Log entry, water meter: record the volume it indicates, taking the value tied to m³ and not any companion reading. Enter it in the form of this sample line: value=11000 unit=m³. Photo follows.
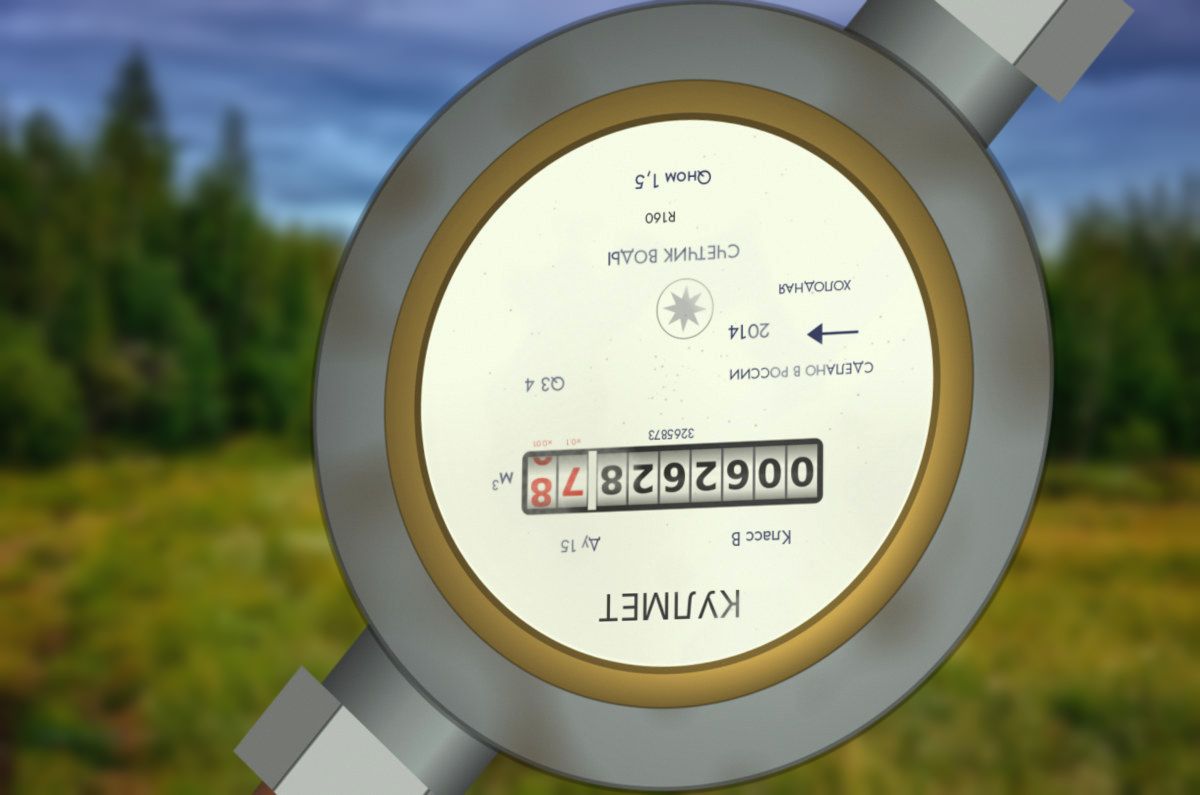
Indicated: value=62628.78 unit=m³
